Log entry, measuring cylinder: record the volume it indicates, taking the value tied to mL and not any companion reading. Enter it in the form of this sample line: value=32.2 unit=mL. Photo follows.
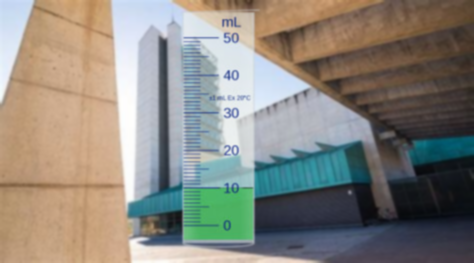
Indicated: value=10 unit=mL
